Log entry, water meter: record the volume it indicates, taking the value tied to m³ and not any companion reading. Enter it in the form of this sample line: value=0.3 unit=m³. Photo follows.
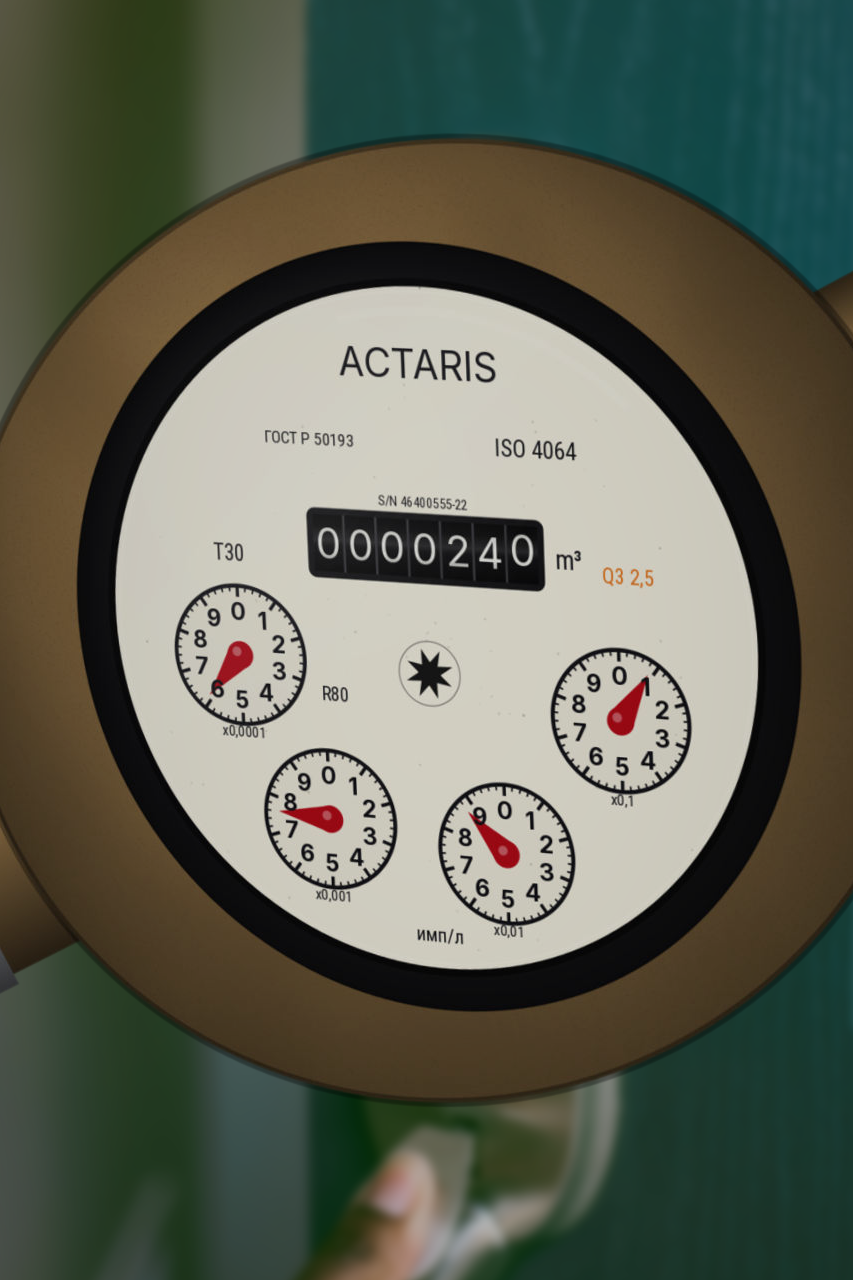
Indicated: value=240.0876 unit=m³
